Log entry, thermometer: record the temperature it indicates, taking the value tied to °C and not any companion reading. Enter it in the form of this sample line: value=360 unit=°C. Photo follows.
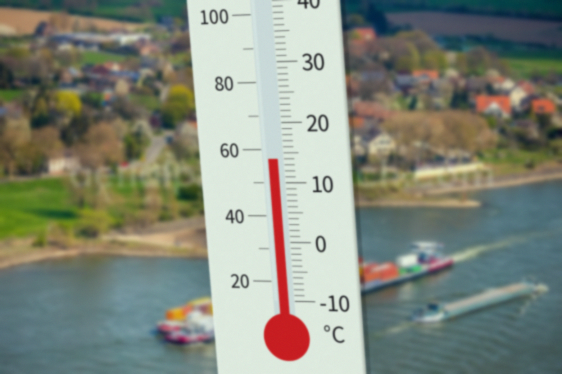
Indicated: value=14 unit=°C
